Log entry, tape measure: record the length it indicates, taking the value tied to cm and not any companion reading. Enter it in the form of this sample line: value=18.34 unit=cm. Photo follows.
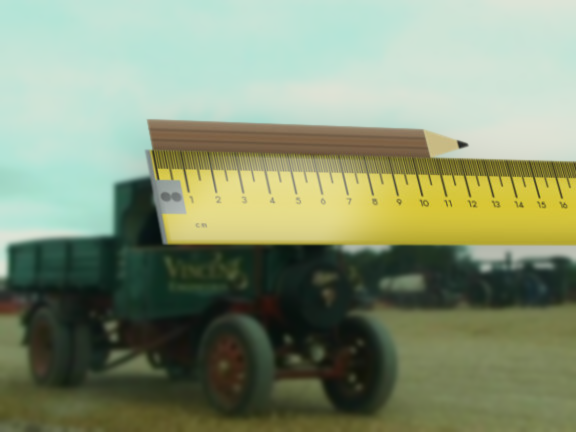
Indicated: value=12.5 unit=cm
